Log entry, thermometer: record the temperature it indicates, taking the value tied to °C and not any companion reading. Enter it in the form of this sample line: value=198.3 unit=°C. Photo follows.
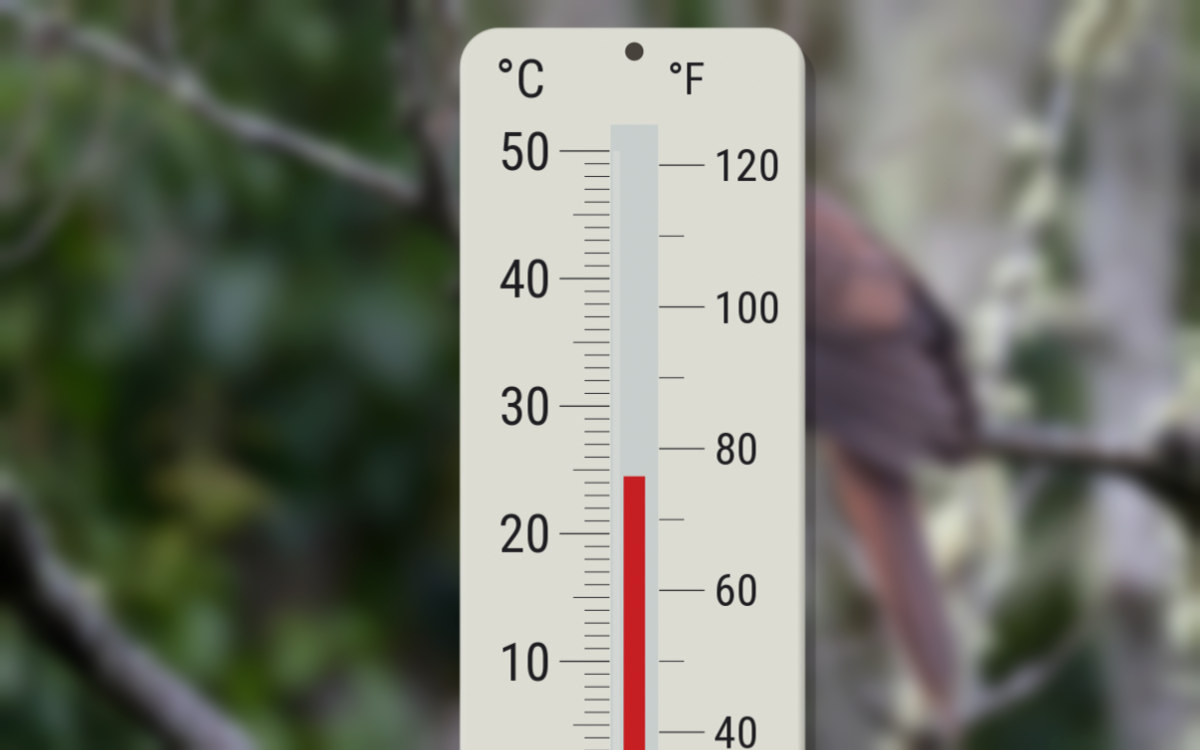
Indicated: value=24.5 unit=°C
